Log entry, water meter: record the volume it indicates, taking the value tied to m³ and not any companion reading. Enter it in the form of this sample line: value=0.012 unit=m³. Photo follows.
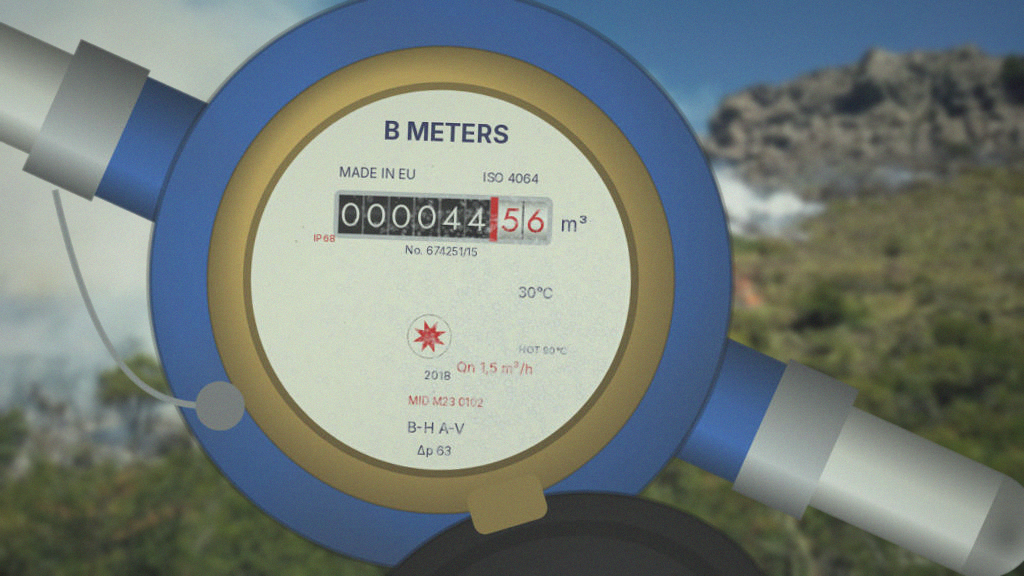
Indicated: value=44.56 unit=m³
